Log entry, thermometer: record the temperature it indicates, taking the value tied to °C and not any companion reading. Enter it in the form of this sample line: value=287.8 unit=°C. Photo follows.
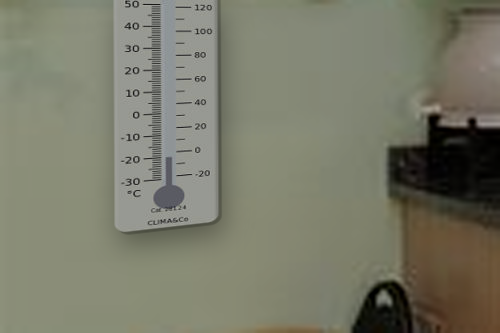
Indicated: value=-20 unit=°C
